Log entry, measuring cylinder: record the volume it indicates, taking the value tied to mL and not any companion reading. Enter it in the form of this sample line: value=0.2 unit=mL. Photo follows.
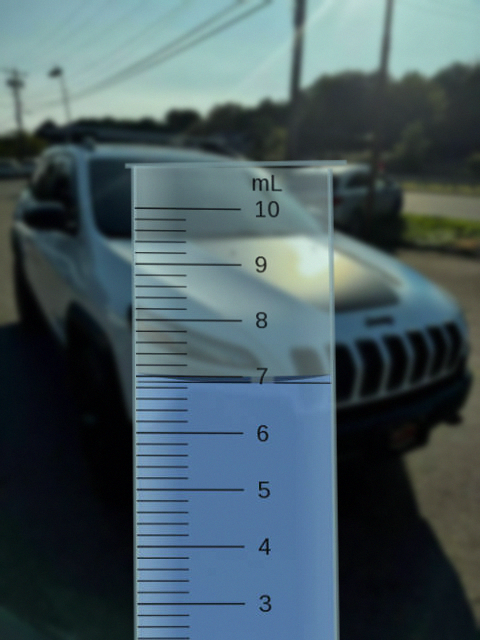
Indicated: value=6.9 unit=mL
